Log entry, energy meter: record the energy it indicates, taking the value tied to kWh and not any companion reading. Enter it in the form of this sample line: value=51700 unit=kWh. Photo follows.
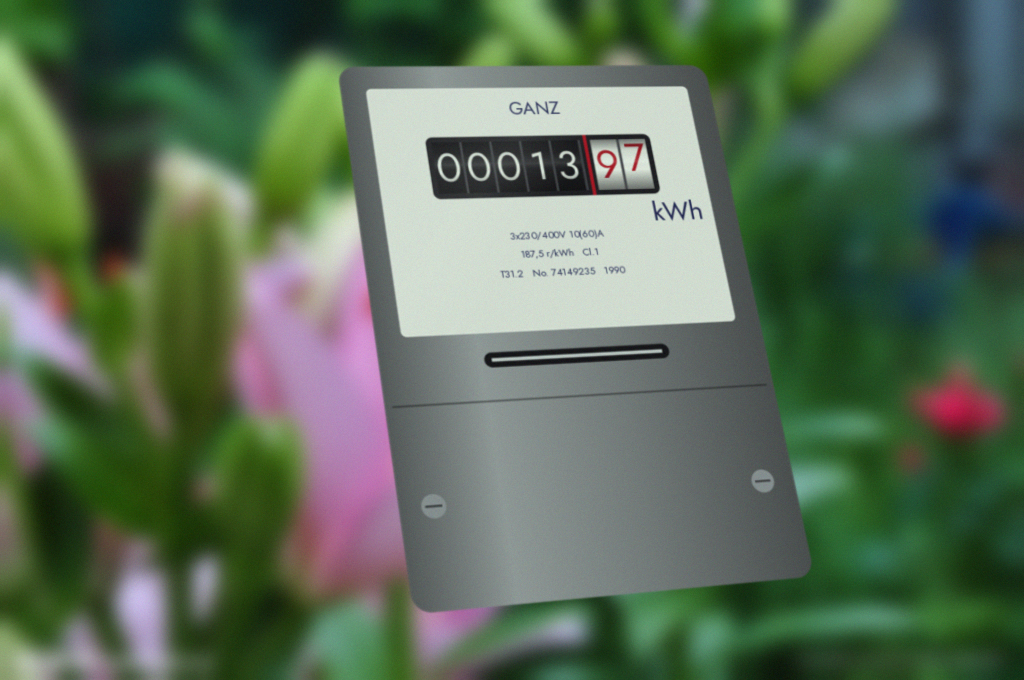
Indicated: value=13.97 unit=kWh
